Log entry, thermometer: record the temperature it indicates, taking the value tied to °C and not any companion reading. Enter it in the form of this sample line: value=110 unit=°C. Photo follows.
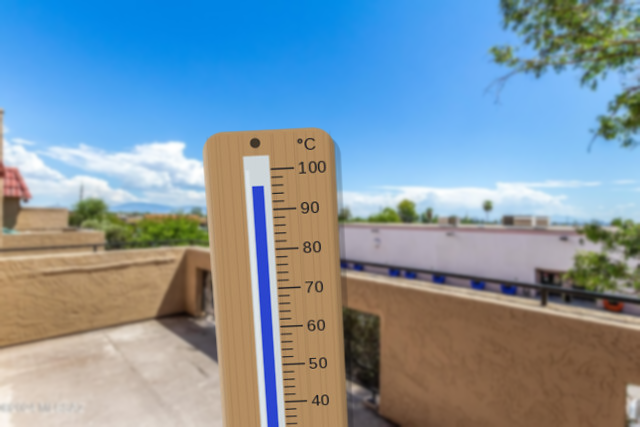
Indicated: value=96 unit=°C
